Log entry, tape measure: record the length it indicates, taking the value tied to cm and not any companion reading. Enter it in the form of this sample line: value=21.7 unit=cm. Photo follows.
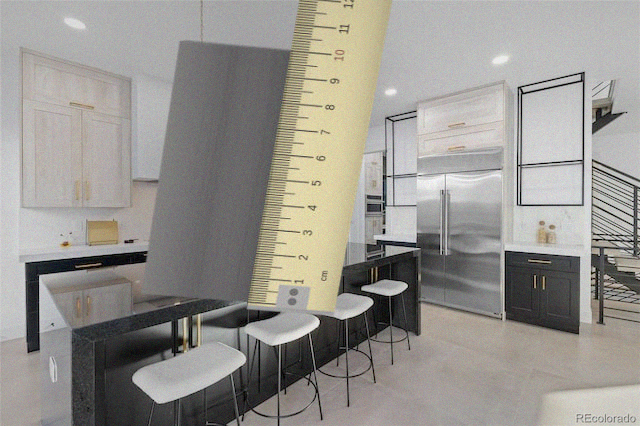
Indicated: value=10 unit=cm
